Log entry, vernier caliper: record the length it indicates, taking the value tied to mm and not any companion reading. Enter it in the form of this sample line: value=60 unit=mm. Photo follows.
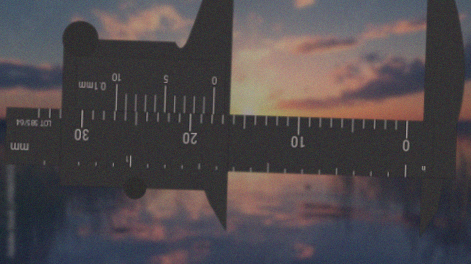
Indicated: value=17.9 unit=mm
